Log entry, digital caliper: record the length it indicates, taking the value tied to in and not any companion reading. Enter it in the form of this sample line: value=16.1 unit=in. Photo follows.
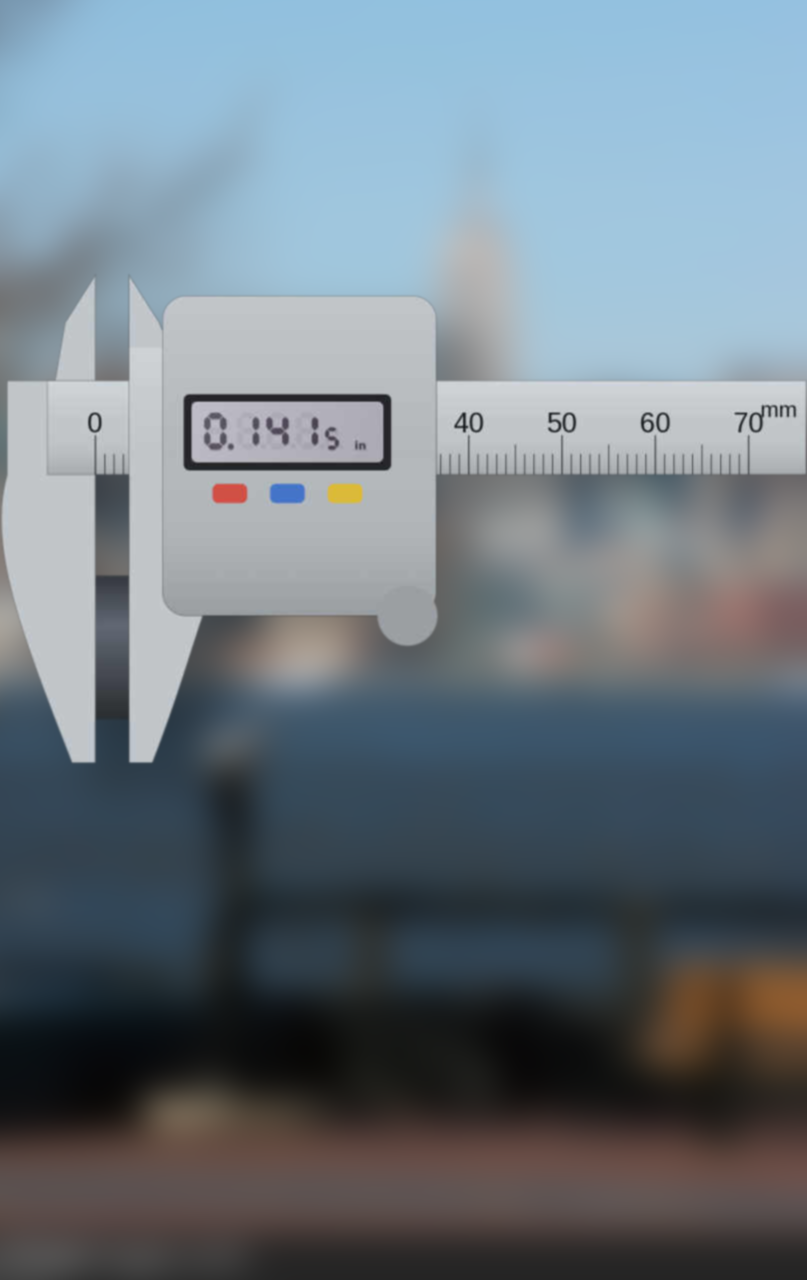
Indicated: value=0.1415 unit=in
